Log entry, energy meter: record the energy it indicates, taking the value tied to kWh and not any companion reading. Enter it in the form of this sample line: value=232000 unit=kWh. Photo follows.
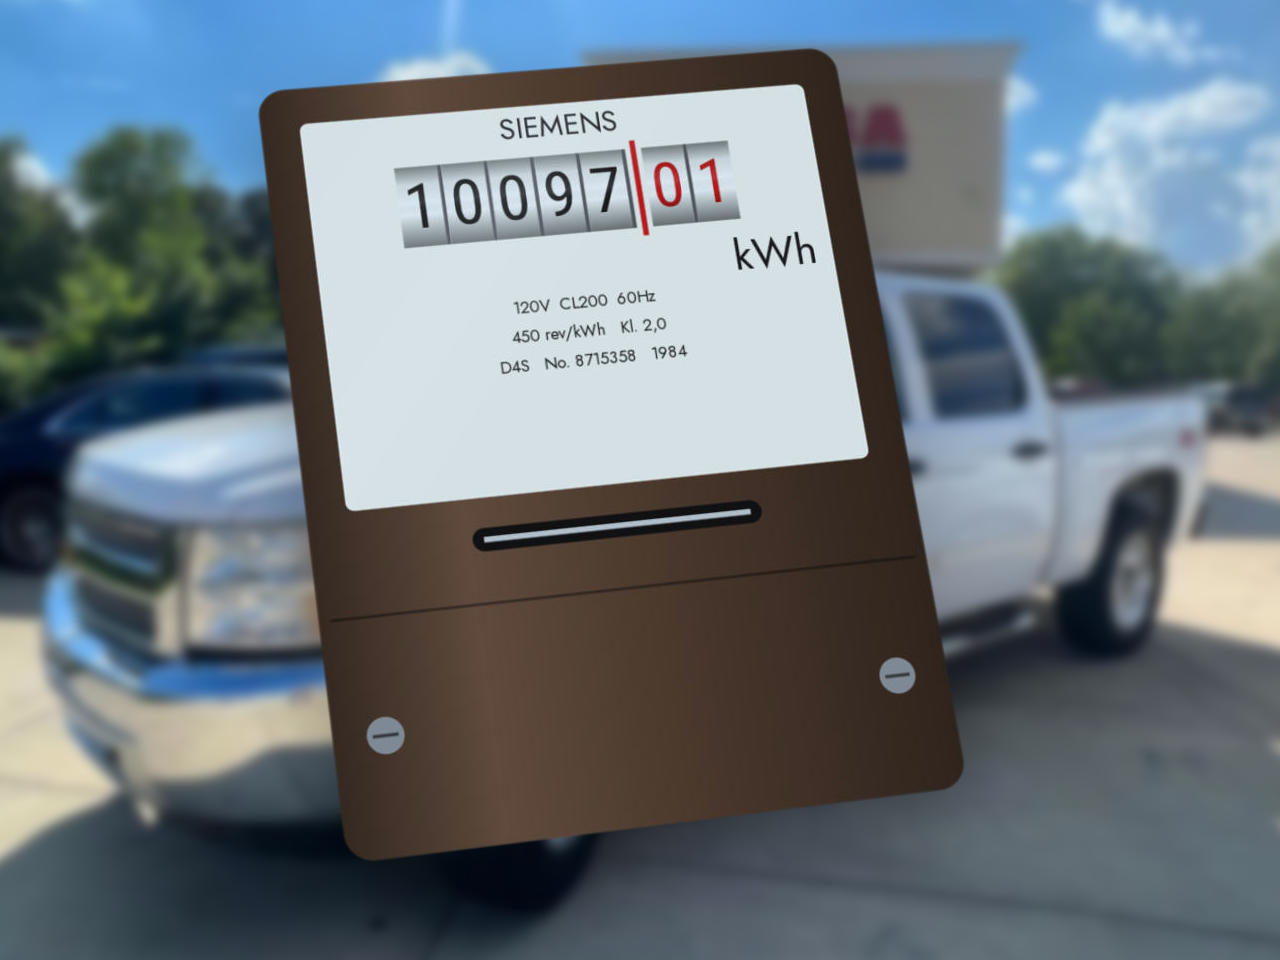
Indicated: value=10097.01 unit=kWh
